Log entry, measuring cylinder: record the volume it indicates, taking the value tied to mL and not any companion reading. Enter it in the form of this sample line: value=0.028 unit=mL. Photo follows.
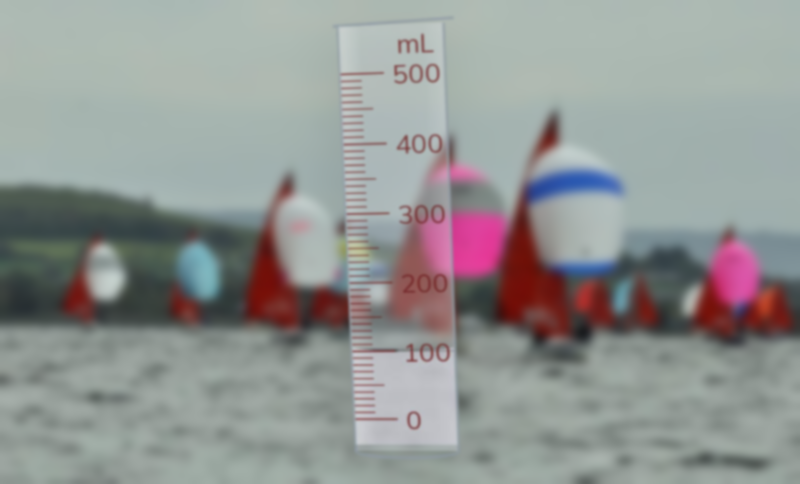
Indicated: value=100 unit=mL
